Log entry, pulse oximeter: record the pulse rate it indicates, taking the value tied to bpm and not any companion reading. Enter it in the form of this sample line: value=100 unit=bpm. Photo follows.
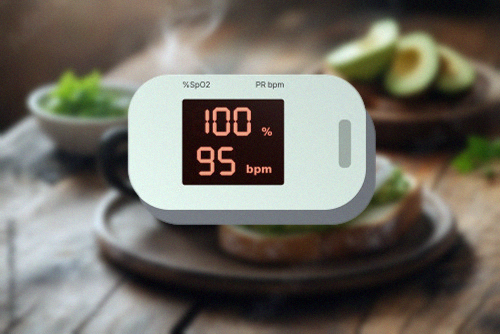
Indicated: value=95 unit=bpm
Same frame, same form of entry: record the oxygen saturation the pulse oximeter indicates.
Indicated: value=100 unit=%
